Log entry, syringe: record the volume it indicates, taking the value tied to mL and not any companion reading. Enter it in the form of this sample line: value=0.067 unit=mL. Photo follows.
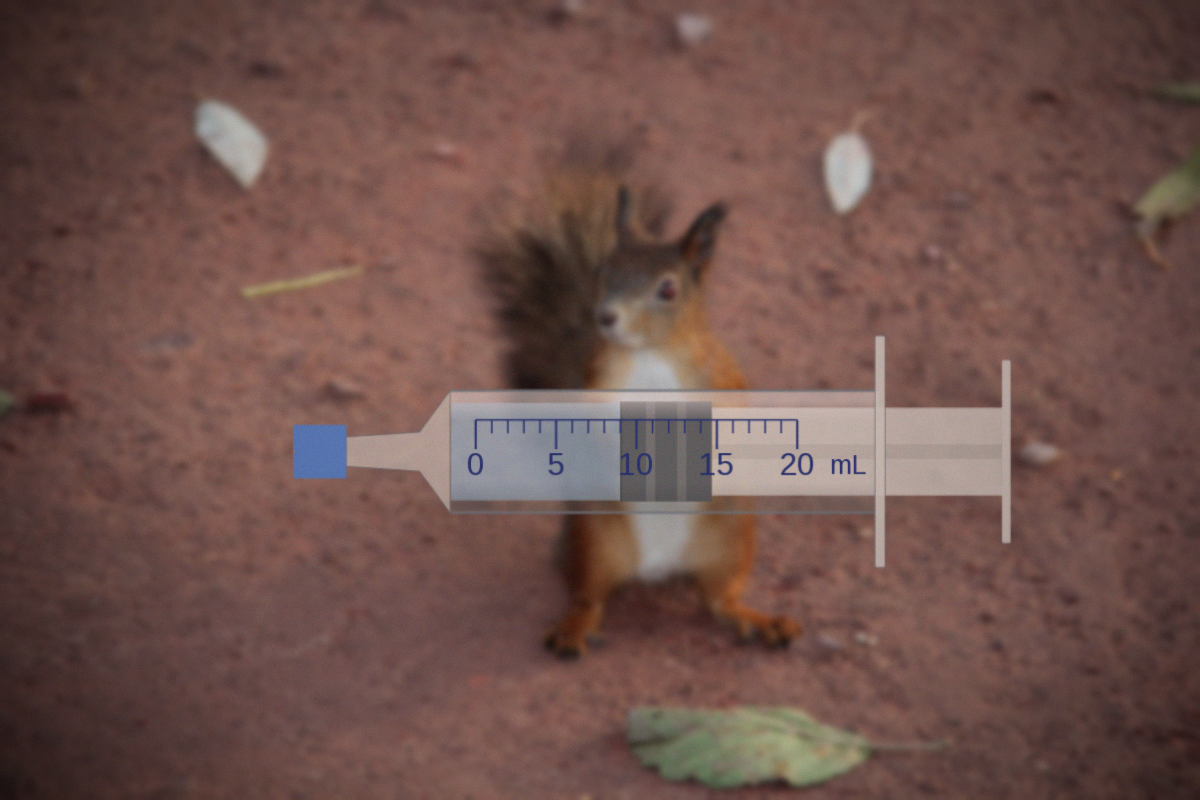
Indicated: value=9 unit=mL
